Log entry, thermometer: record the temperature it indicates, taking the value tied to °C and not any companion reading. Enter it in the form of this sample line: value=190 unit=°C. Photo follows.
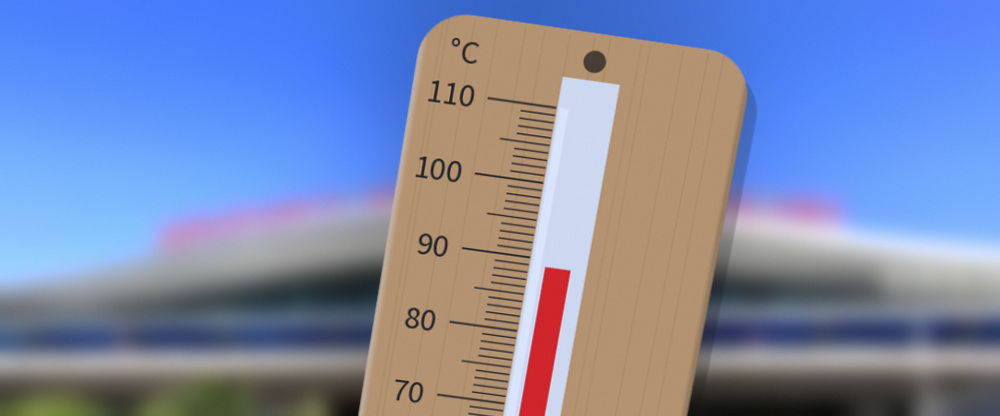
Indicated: value=89 unit=°C
